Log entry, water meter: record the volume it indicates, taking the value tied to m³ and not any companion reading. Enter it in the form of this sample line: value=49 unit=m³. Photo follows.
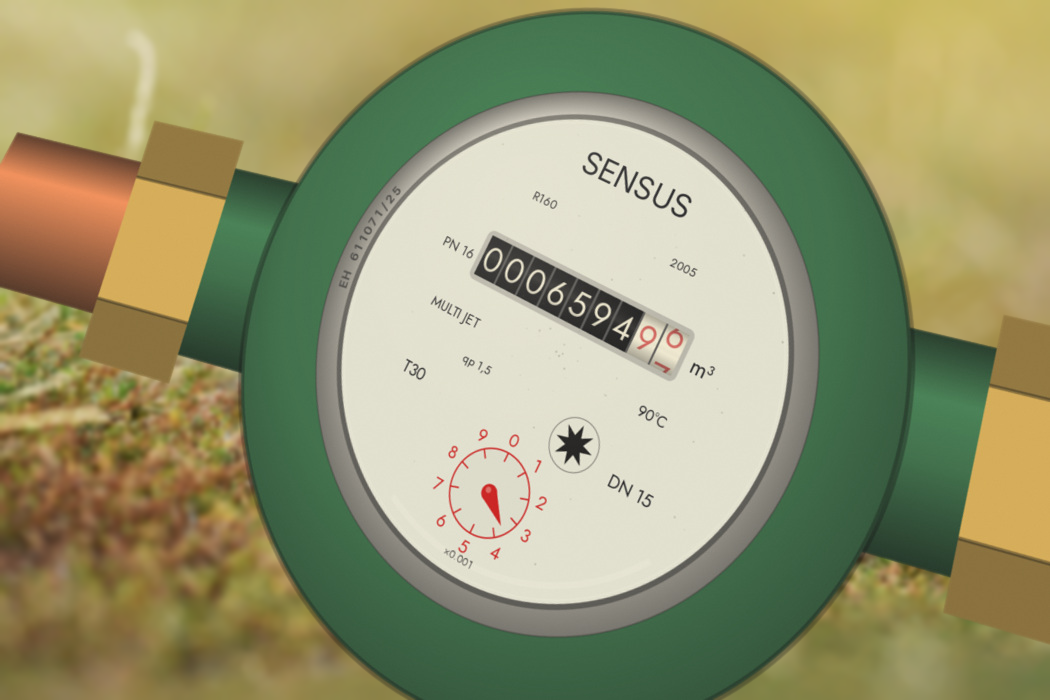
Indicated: value=6594.963 unit=m³
